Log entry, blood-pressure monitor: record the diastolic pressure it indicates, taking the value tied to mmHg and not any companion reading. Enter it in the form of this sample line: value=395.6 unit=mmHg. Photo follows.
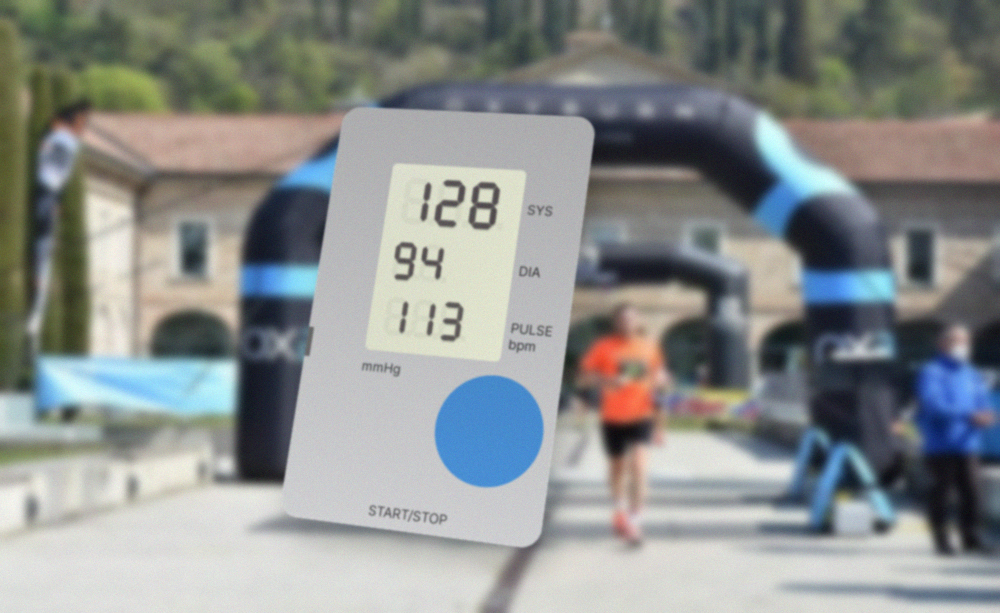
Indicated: value=94 unit=mmHg
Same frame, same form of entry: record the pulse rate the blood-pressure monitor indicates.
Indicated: value=113 unit=bpm
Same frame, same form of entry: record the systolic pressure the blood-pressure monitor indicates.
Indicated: value=128 unit=mmHg
